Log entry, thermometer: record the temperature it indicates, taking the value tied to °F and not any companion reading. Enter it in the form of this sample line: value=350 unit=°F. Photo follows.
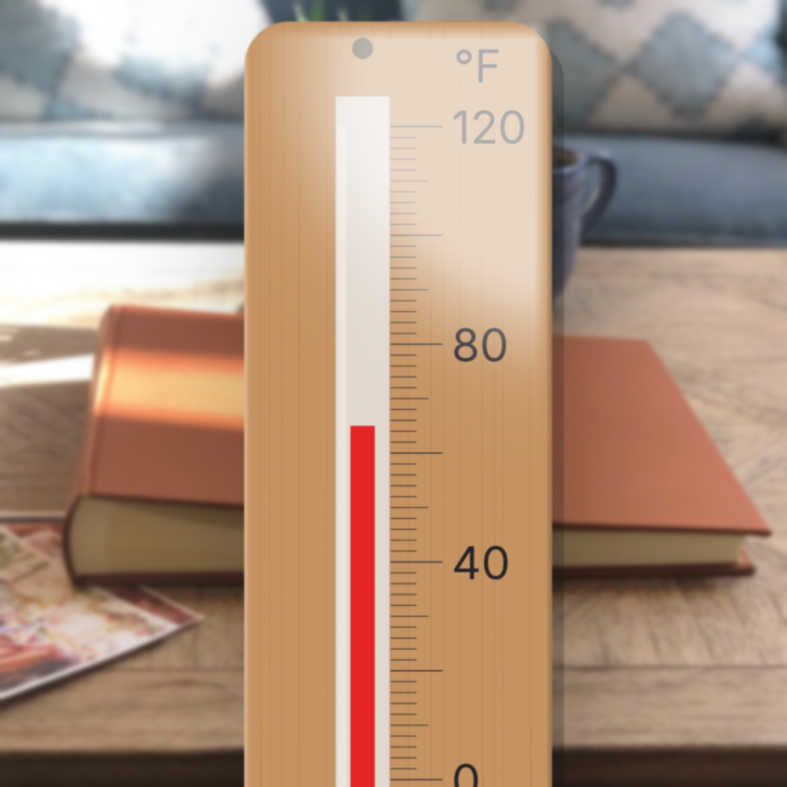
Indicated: value=65 unit=°F
